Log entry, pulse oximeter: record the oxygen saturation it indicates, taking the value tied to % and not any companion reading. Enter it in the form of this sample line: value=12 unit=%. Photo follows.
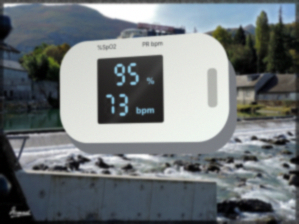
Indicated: value=95 unit=%
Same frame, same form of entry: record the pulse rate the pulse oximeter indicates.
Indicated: value=73 unit=bpm
